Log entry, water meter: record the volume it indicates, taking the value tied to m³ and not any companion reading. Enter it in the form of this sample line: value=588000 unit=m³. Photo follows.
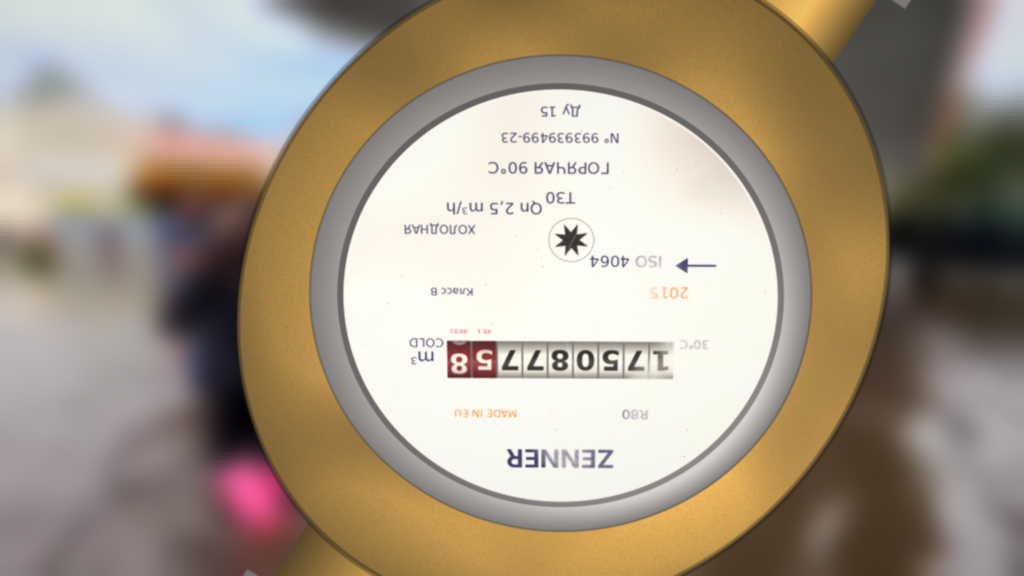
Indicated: value=1750877.58 unit=m³
